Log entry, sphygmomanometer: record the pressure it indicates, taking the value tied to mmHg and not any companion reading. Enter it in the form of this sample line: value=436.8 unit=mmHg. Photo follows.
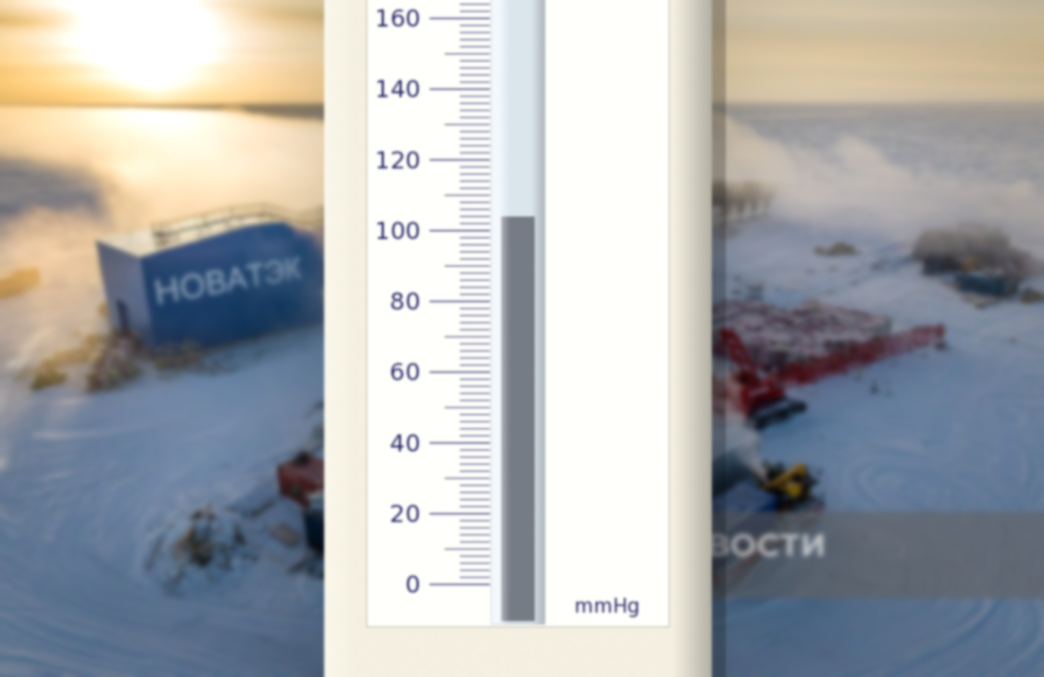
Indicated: value=104 unit=mmHg
